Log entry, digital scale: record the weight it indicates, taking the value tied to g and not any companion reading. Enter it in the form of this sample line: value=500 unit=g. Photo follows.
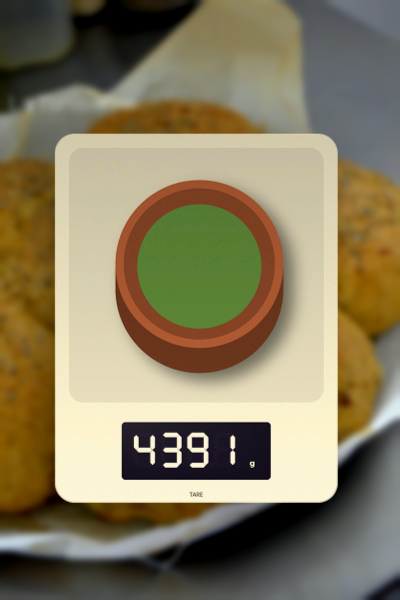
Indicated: value=4391 unit=g
